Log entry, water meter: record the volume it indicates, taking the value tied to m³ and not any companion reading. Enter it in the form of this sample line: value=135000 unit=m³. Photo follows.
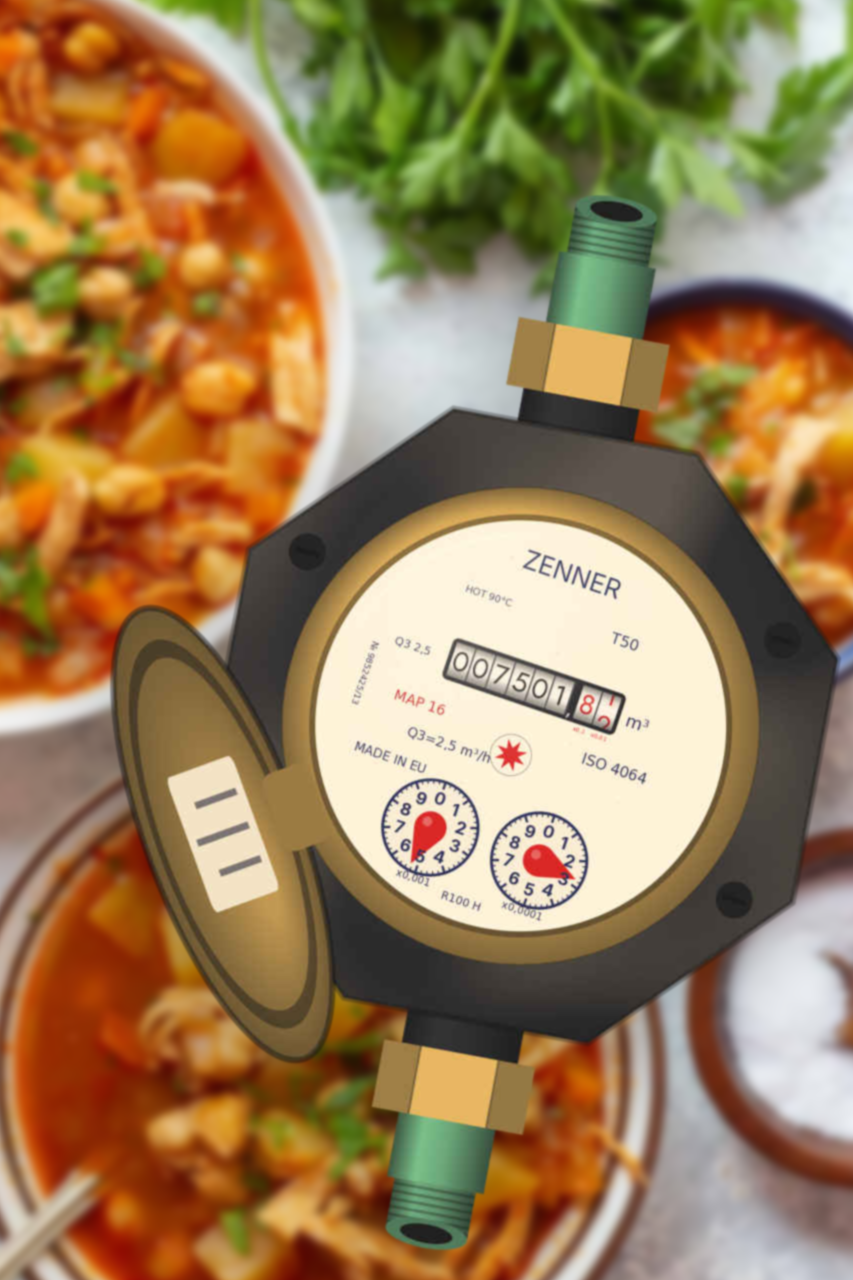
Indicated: value=7501.8152 unit=m³
